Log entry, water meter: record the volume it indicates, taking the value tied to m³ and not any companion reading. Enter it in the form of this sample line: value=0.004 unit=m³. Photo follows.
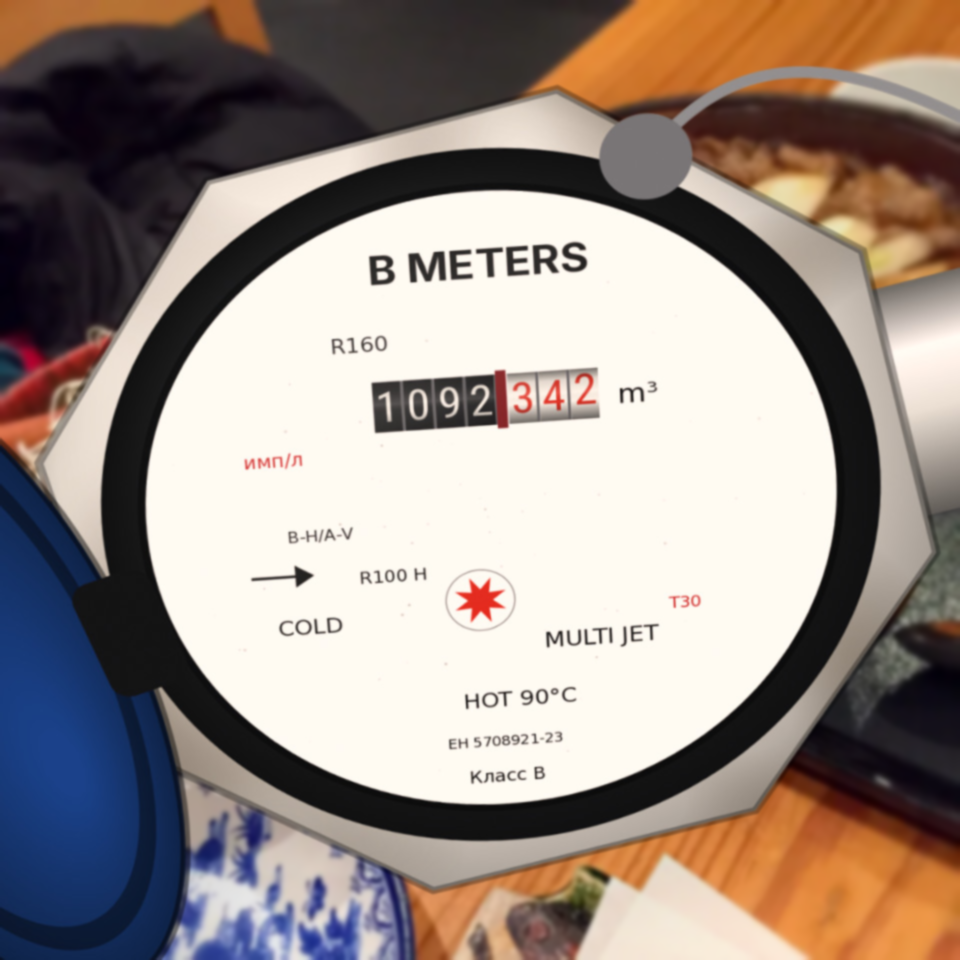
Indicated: value=1092.342 unit=m³
